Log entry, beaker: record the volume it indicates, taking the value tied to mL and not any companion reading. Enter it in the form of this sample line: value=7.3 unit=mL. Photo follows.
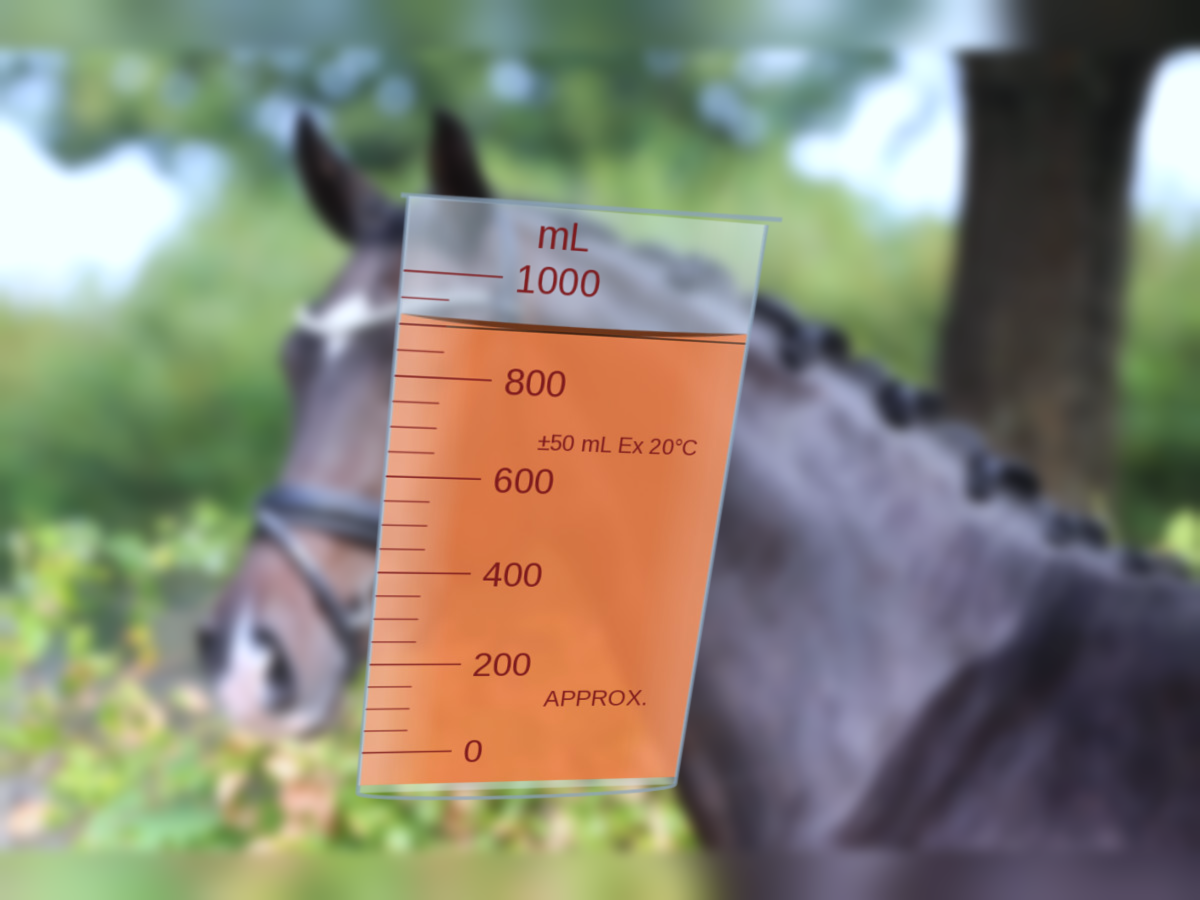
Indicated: value=900 unit=mL
